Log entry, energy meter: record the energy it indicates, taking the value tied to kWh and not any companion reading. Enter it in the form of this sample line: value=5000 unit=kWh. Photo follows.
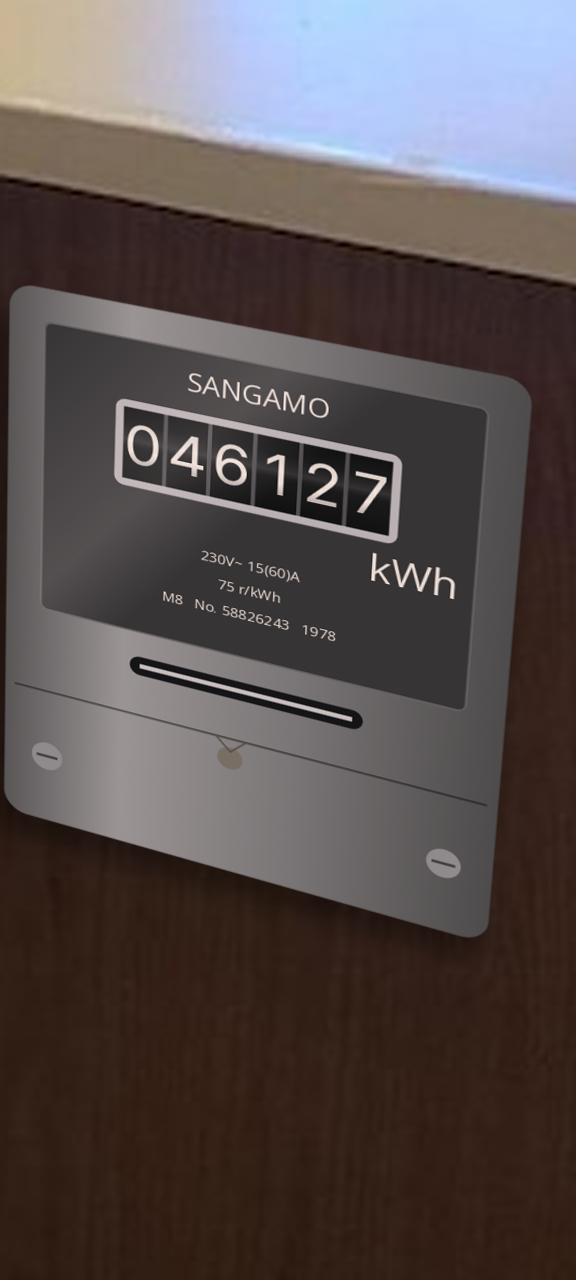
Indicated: value=46127 unit=kWh
